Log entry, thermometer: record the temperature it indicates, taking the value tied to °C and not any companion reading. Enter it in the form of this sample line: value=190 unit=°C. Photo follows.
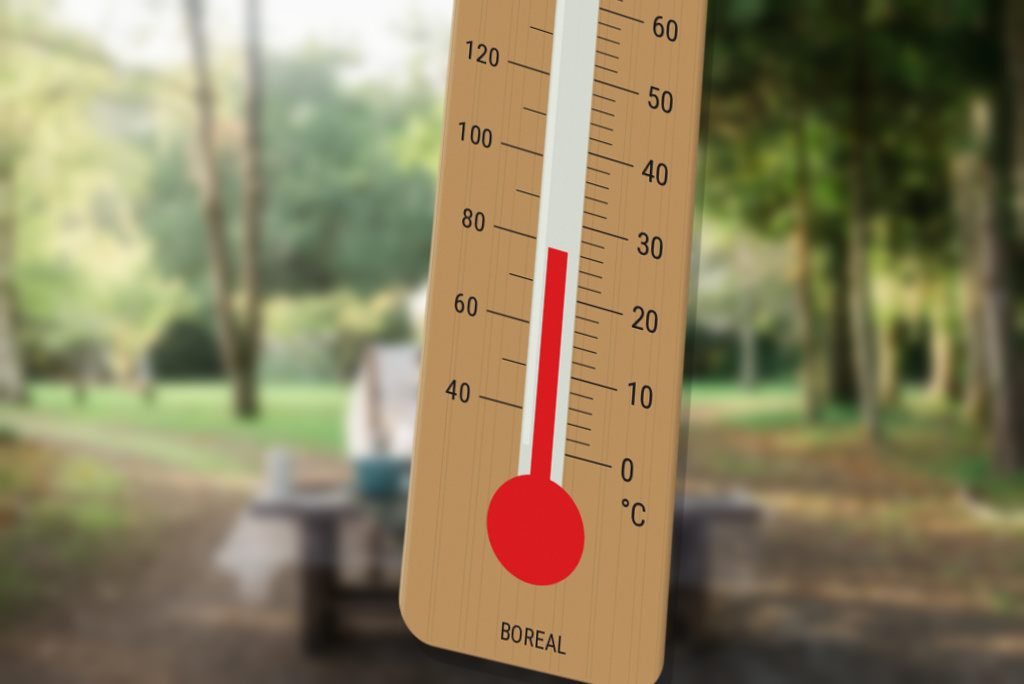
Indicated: value=26 unit=°C
